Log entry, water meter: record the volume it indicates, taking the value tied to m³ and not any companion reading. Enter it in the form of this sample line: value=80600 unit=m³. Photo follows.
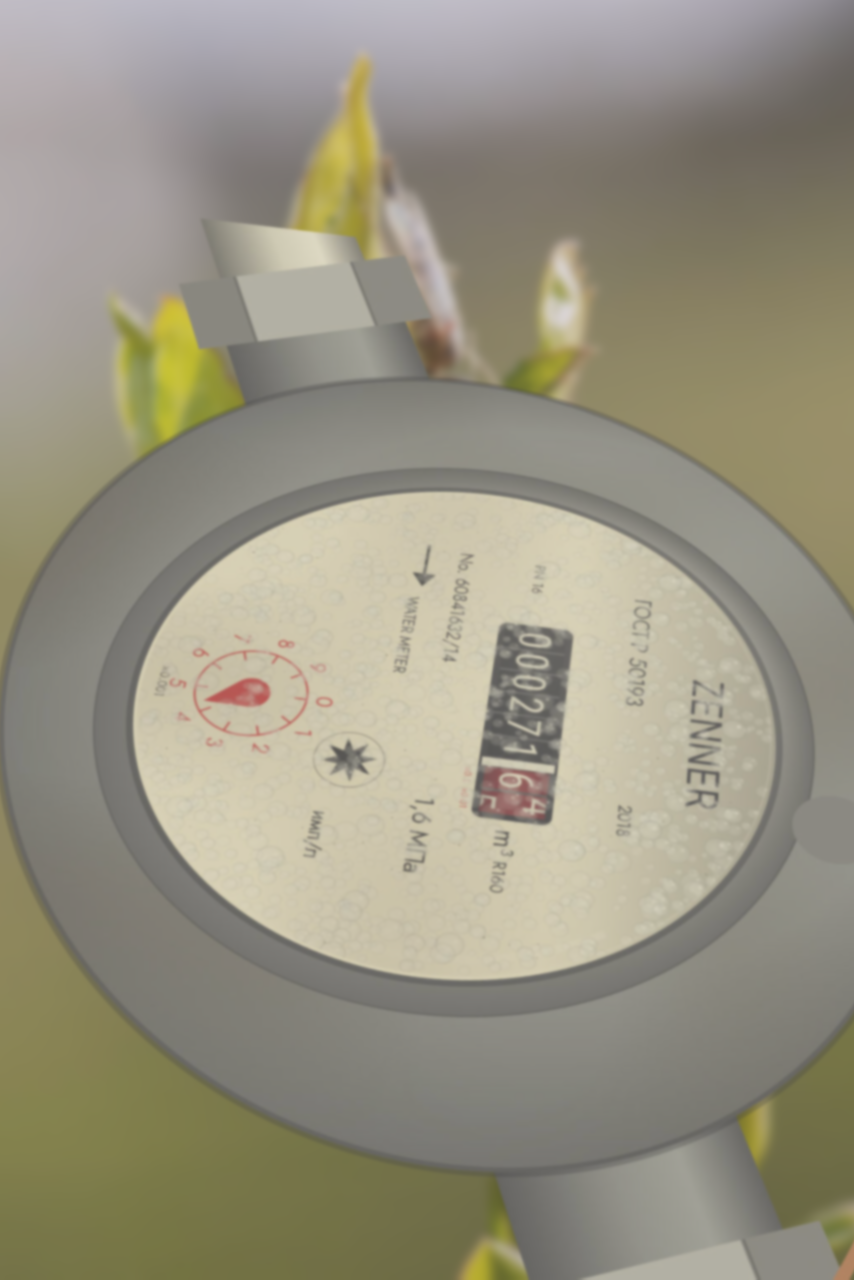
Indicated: value=271.644 unit=m³
